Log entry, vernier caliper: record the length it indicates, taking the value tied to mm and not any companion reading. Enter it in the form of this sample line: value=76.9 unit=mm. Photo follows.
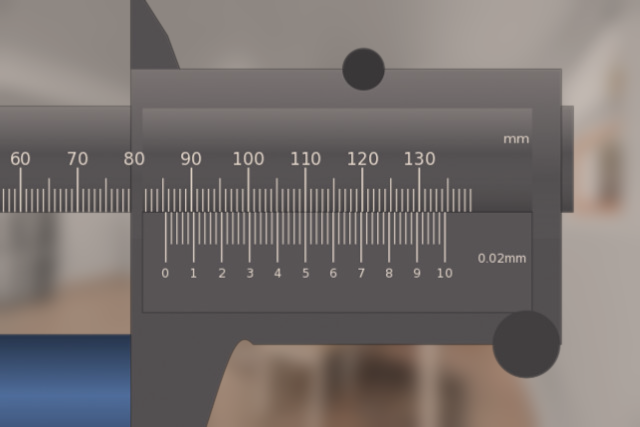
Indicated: value=85.5 unit=mm
